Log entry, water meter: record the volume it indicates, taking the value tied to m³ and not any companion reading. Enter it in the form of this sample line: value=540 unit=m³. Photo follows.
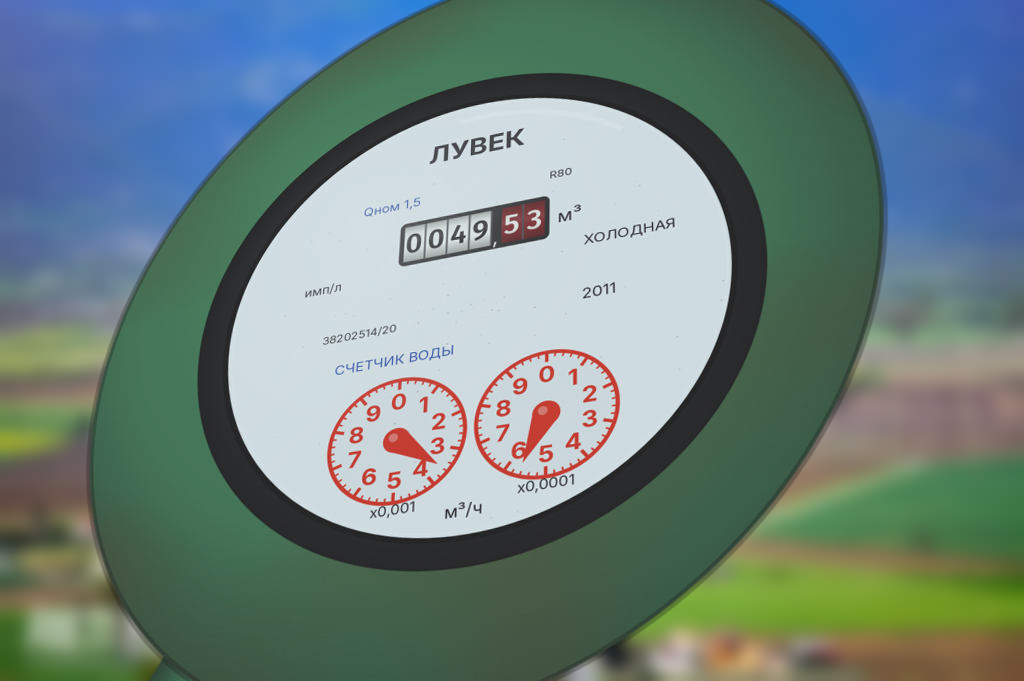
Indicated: value=49.5335 unit=m³
